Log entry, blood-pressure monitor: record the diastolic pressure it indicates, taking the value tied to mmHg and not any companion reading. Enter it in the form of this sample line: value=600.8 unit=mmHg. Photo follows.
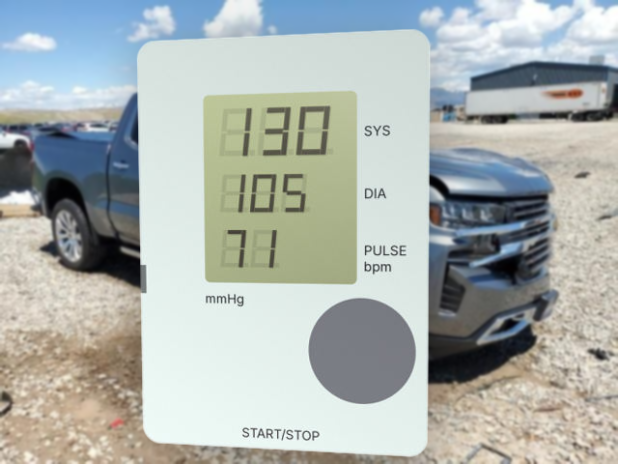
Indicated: value=105 unit=mmHg
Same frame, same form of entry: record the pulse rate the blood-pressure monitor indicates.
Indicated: value=71 unit=bpm
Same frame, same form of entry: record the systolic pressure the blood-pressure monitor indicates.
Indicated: value=130 unit=mmHg
